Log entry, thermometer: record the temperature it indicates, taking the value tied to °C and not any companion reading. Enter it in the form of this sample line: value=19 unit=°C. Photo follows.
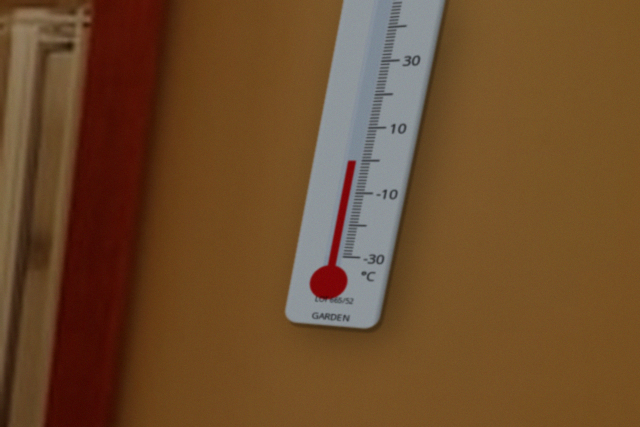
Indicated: value=0 unit=°C
